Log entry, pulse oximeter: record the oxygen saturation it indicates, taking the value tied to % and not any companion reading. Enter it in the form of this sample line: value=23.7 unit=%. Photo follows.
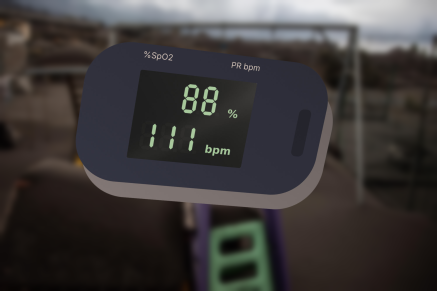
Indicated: value=88 unit=%
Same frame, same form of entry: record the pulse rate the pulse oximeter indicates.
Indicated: value=111 unit=bpm
